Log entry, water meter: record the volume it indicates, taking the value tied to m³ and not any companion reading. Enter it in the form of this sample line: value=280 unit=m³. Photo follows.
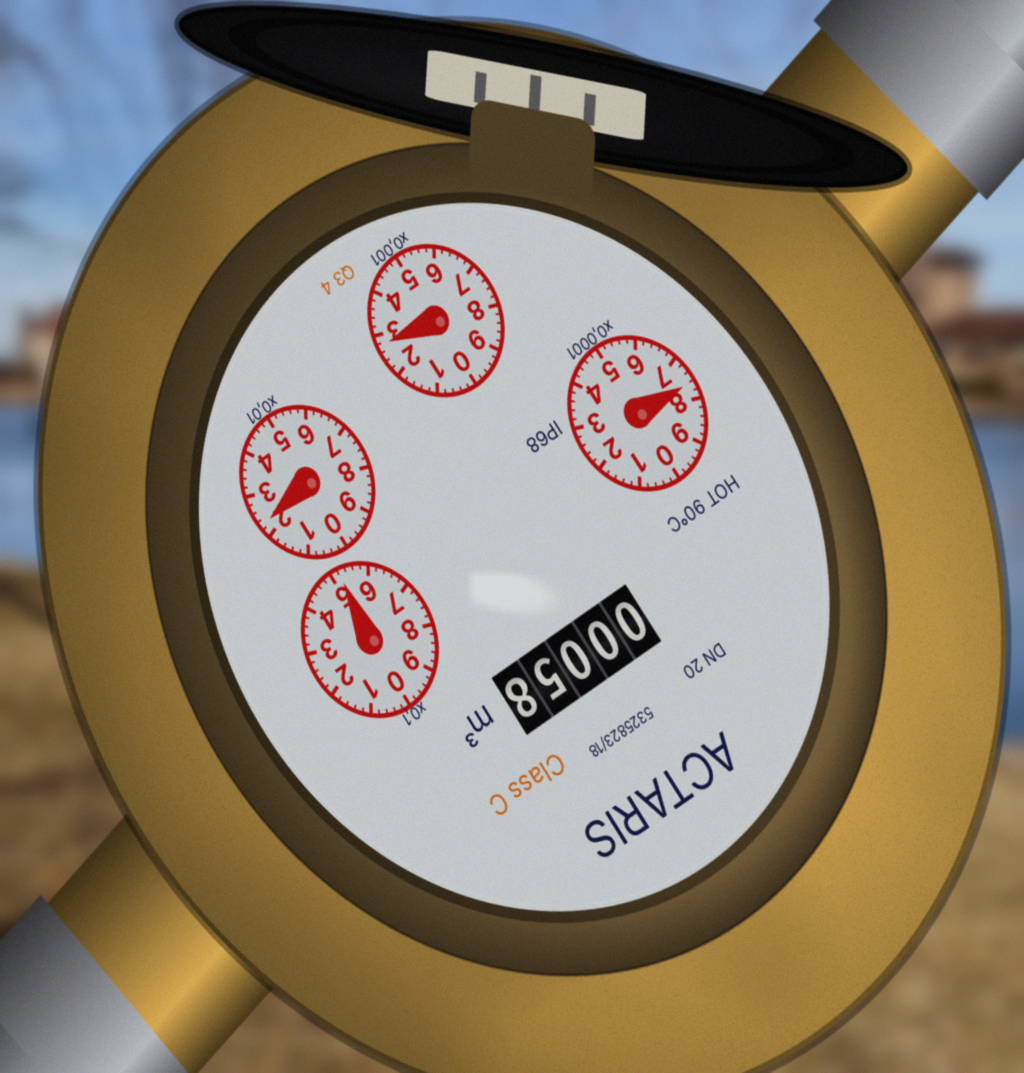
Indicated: value=58.5227 unit=m³
